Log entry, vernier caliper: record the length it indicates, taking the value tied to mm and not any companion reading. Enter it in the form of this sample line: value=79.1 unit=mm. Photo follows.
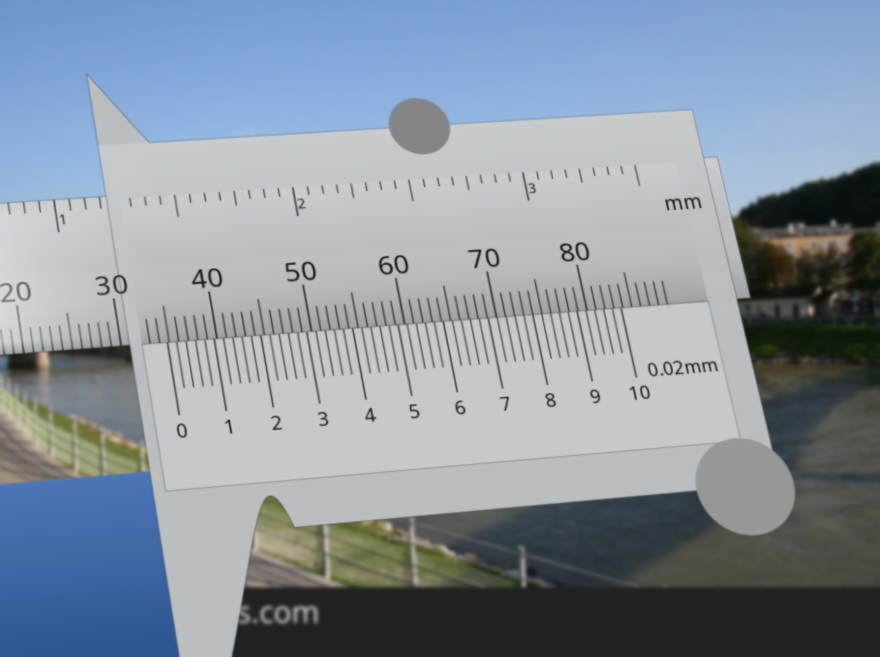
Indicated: value=34.8 unit=mm
